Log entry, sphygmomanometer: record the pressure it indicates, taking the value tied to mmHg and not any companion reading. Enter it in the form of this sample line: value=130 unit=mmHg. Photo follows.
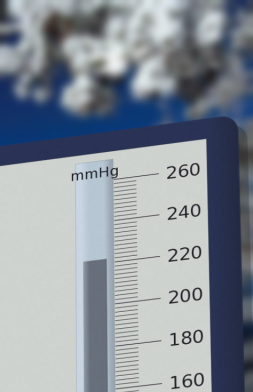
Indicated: value=222 unit=mmHg
